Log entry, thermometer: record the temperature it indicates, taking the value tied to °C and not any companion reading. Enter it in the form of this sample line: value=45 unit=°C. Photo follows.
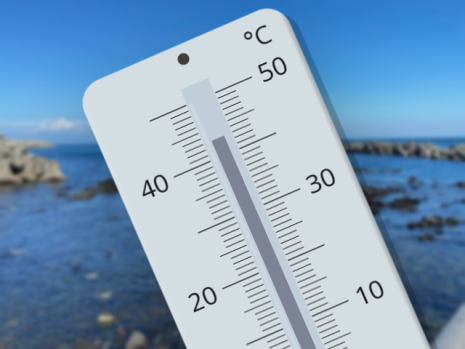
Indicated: value=43 unit=°C
